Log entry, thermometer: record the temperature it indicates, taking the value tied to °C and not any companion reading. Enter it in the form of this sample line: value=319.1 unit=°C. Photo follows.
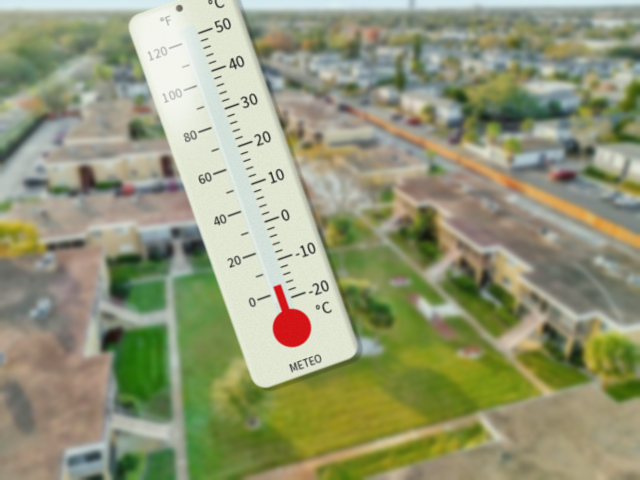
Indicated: value=-16 unit=°C
